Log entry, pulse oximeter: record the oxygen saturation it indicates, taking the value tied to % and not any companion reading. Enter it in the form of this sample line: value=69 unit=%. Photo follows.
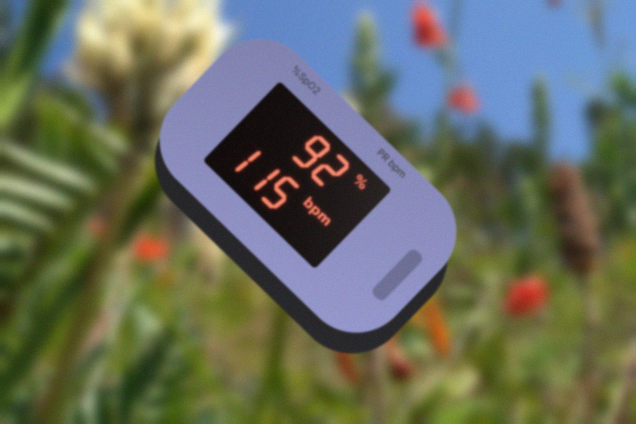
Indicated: value=92 unit=%
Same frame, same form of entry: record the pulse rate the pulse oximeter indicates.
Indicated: value=115 unit=bpm
